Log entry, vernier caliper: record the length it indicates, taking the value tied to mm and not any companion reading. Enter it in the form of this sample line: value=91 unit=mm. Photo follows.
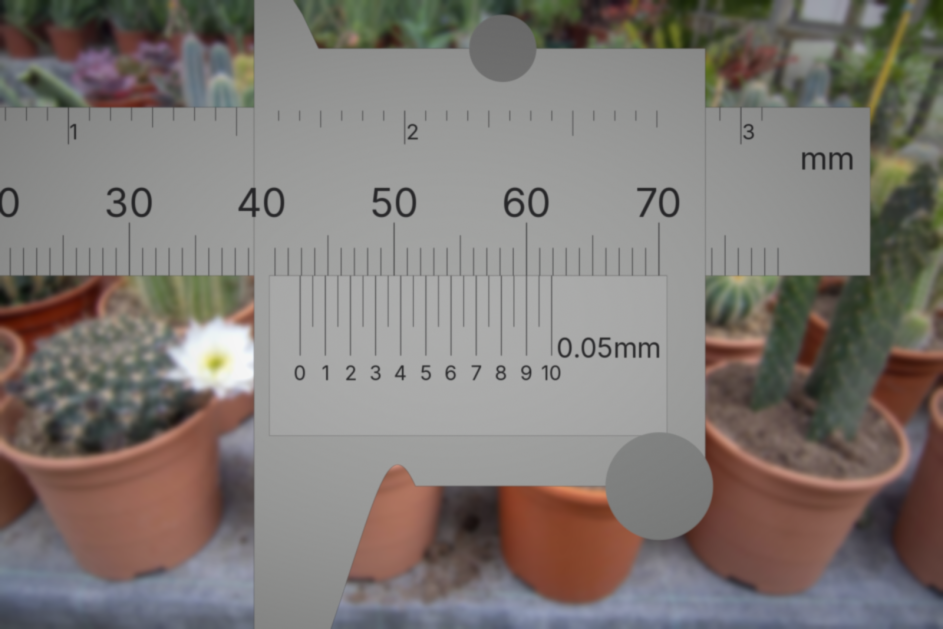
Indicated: value=42.9 unit=mm
